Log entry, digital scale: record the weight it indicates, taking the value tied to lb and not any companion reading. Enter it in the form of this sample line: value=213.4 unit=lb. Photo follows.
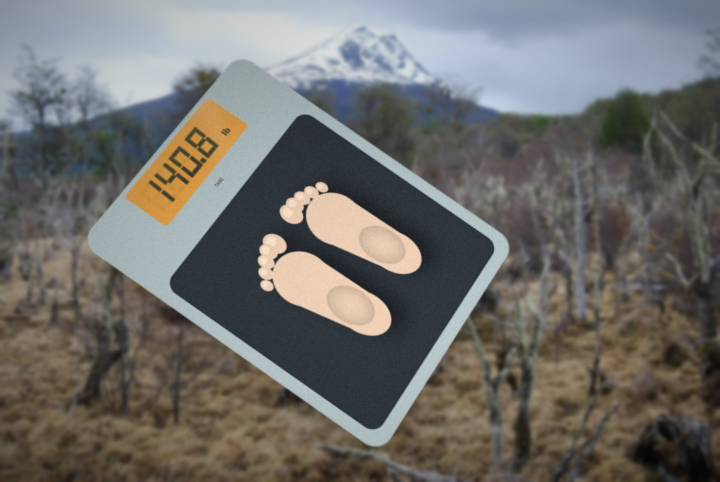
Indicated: value=140.8 unit=lb
